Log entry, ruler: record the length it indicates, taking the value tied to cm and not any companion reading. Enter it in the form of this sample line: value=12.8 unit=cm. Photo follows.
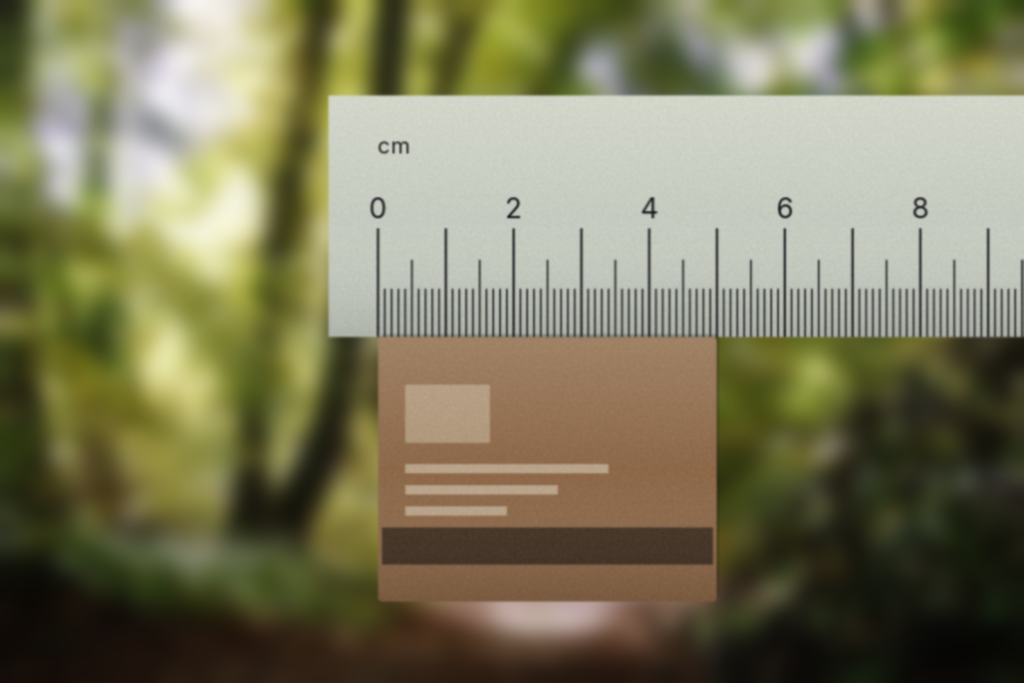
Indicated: value=5 unit=cm
